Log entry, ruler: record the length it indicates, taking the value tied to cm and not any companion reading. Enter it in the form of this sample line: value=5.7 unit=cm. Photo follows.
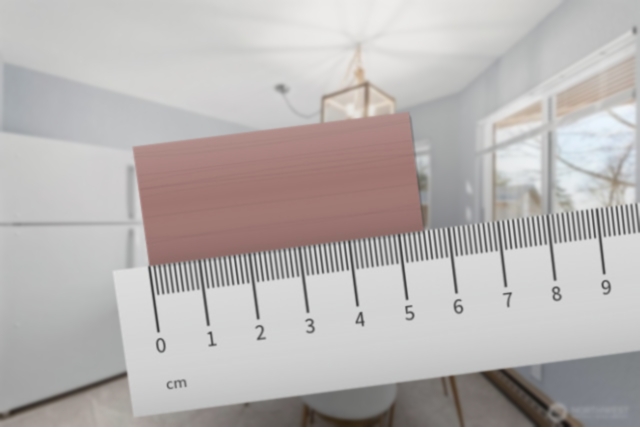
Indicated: value=5.5 unit=cm
